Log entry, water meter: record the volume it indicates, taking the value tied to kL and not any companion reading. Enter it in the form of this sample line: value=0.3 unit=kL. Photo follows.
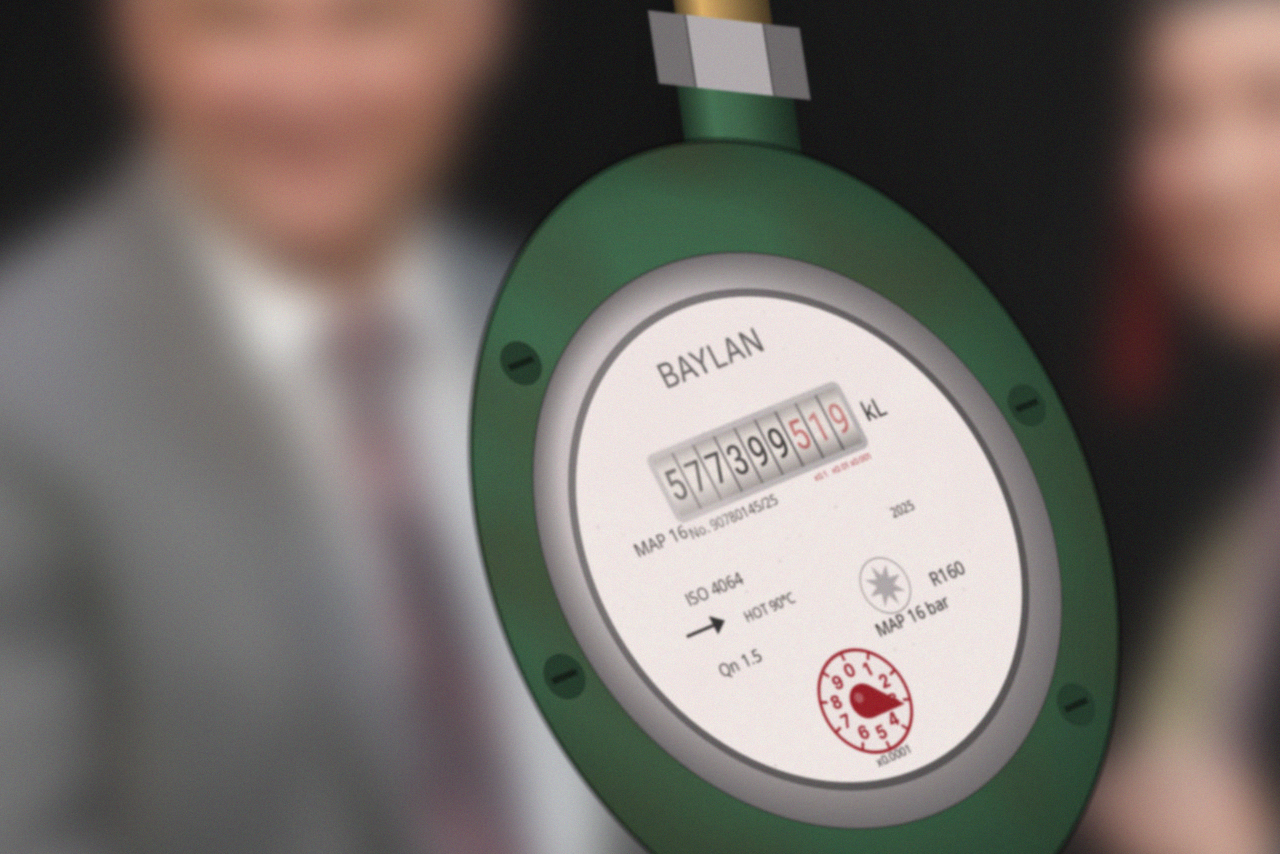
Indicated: value=577399.5193 unit=kL
